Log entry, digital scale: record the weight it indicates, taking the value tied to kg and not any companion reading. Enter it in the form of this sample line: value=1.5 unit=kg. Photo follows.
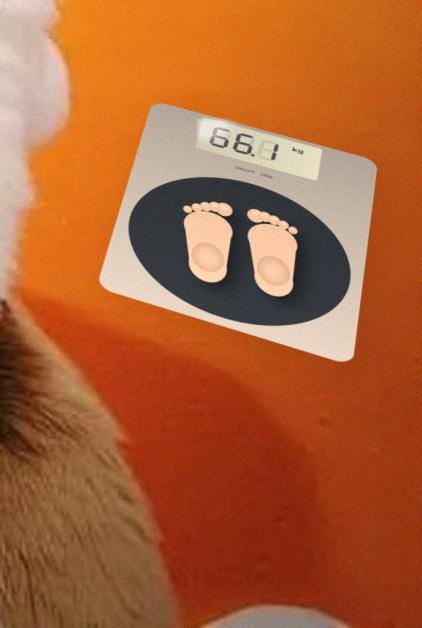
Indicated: value=66.1 unit=kg
